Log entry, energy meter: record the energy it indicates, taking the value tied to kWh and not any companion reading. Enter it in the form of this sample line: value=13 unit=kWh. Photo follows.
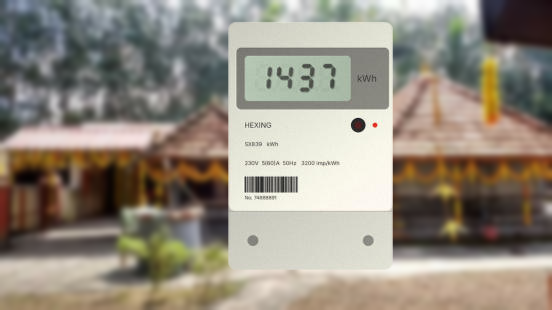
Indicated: value=1437 unit=kWh
